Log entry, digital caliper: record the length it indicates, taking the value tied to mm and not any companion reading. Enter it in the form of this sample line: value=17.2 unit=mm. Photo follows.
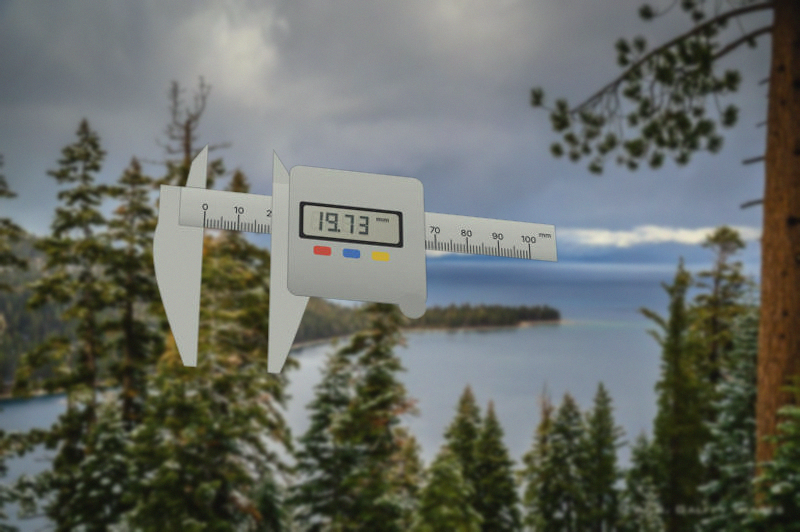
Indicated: value=19.73 unit=mm
